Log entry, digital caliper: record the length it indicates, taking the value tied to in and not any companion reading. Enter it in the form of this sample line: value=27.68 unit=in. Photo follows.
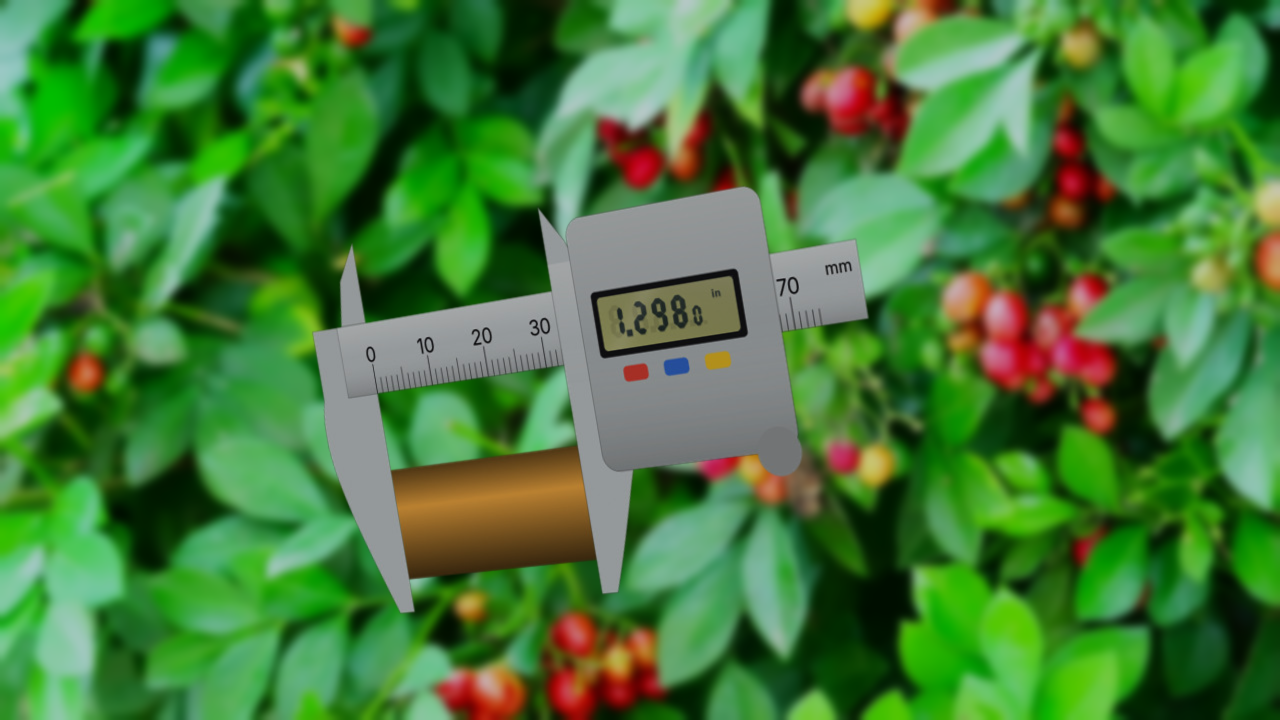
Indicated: value=1.2980 unit=in
